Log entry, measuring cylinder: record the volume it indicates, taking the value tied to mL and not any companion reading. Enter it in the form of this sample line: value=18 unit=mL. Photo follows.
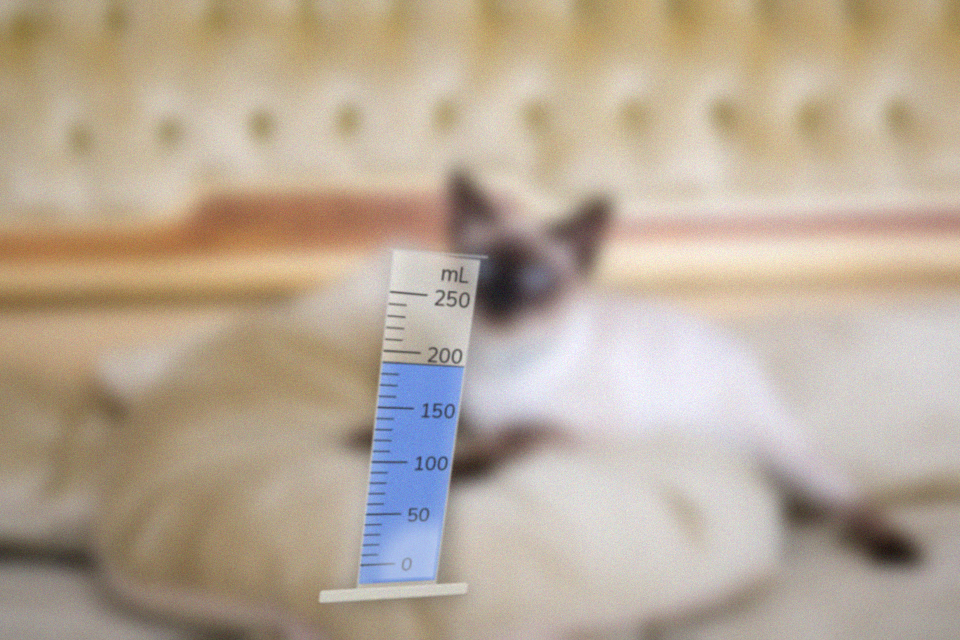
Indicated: value=190 unit=mL
